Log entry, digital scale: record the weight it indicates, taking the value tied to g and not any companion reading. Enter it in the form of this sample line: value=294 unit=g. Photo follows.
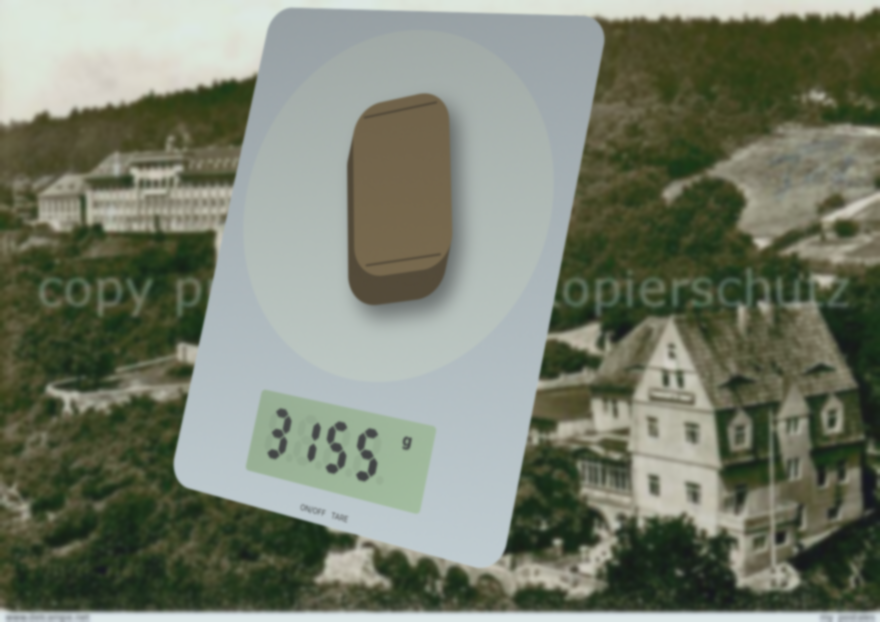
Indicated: value=3155 unit=g
